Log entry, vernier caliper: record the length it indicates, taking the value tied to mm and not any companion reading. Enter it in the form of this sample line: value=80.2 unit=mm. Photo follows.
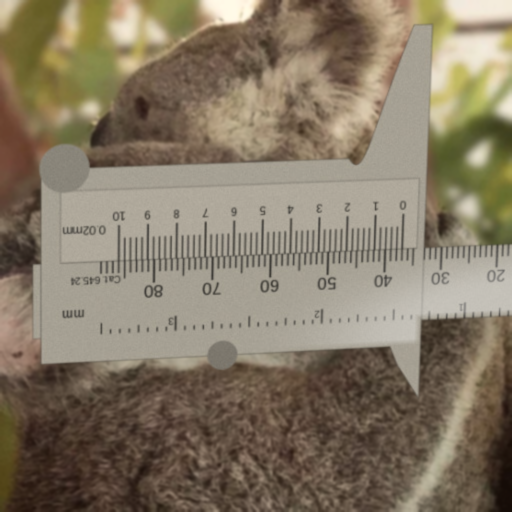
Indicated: value=37.0 unit=mm
